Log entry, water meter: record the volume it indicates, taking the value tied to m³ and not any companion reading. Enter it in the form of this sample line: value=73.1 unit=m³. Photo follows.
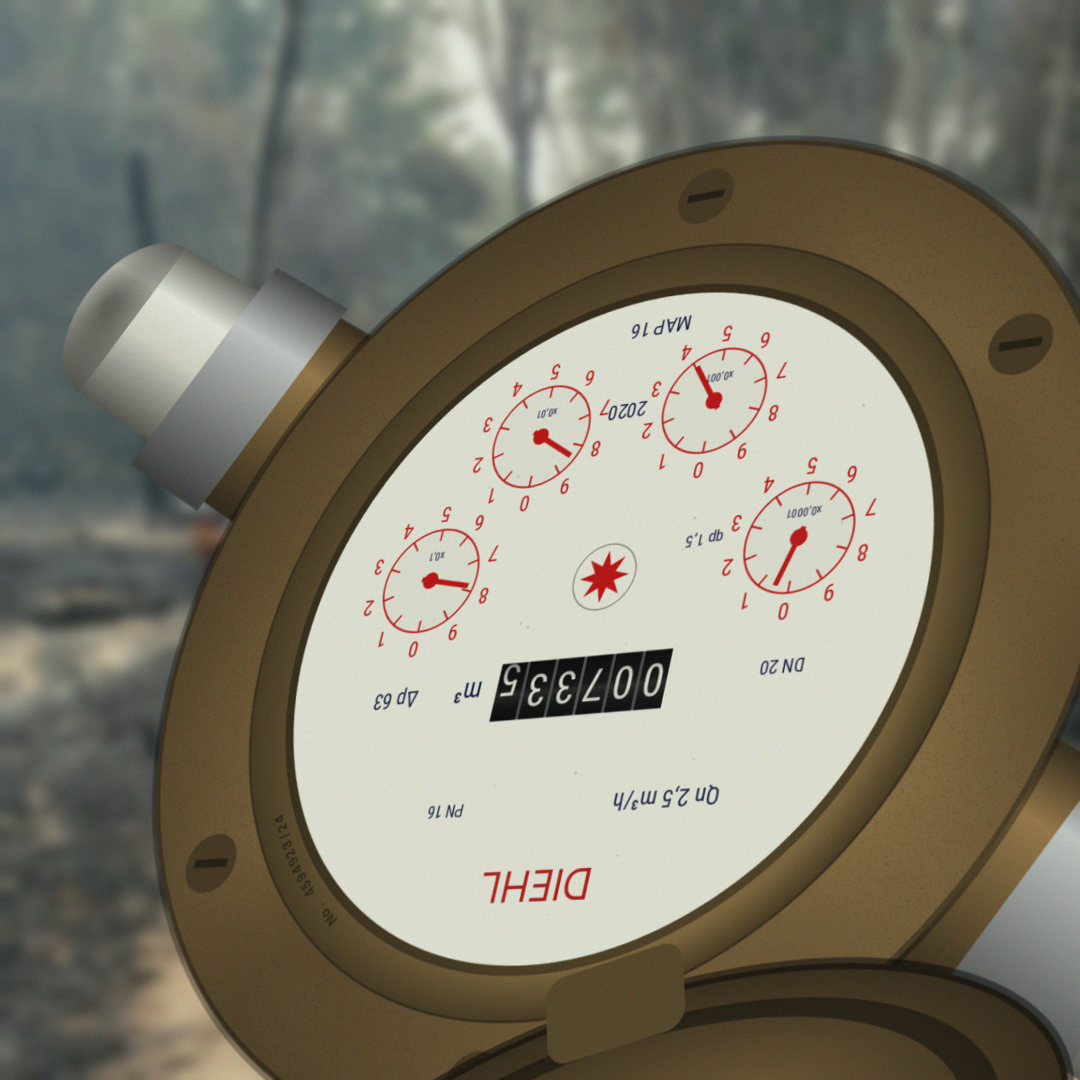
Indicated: value=7334.7840 unit=m³
